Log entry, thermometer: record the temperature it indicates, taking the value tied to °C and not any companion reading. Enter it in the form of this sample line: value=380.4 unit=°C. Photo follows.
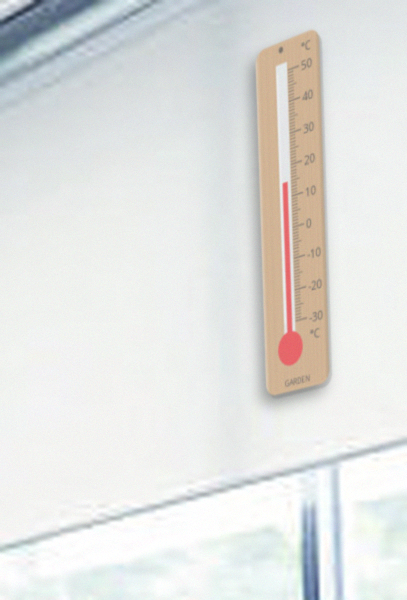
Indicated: value=15 unit=°C
